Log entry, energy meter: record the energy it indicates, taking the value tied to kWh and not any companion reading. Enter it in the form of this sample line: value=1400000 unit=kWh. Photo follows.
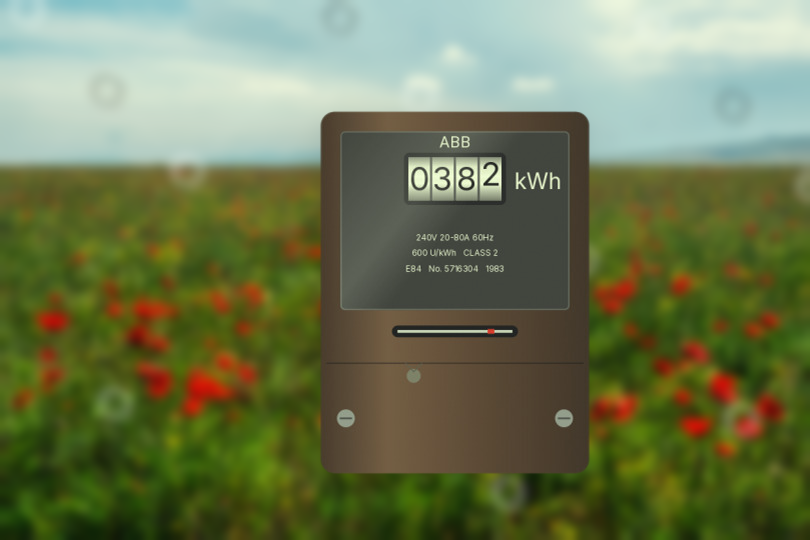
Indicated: value=382 unit=kWh
